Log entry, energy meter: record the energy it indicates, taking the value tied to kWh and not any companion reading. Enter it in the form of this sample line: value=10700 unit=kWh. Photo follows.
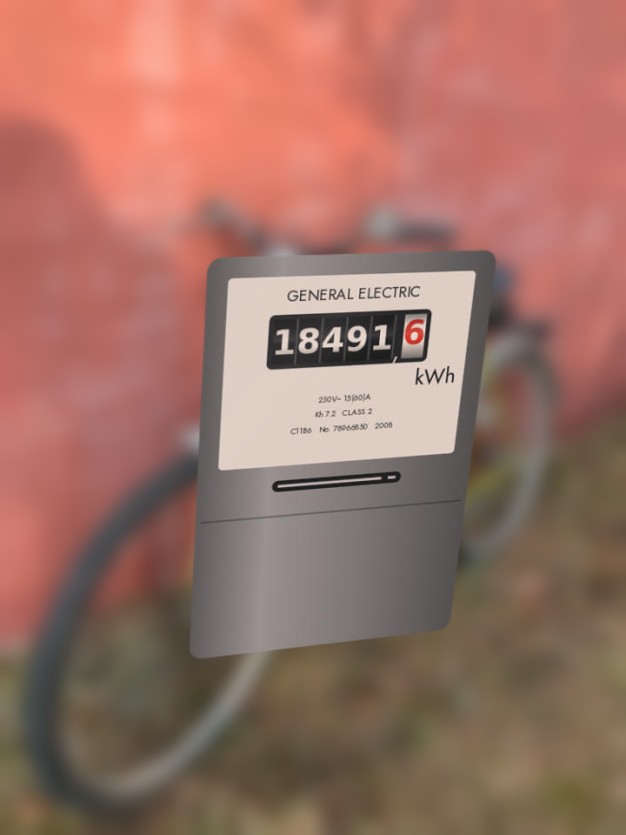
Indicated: value=18491.6 unit=kWh
